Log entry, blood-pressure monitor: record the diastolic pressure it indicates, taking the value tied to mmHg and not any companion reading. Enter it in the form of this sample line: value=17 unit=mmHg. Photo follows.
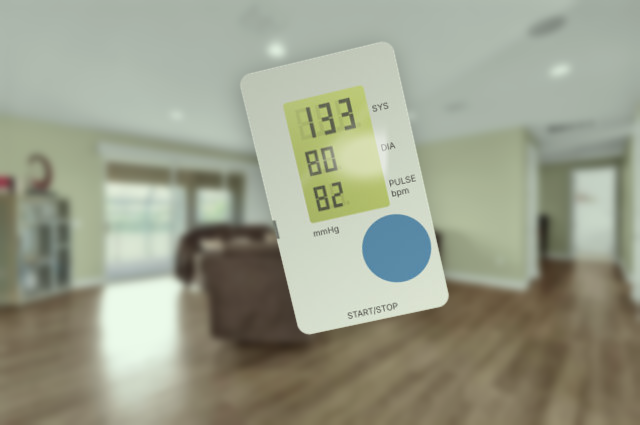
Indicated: value=80 unit=mmHg
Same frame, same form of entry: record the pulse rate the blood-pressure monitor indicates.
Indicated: value=82 unit=bpm
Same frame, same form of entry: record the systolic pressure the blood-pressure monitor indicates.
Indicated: value=133 unit=mmHg
